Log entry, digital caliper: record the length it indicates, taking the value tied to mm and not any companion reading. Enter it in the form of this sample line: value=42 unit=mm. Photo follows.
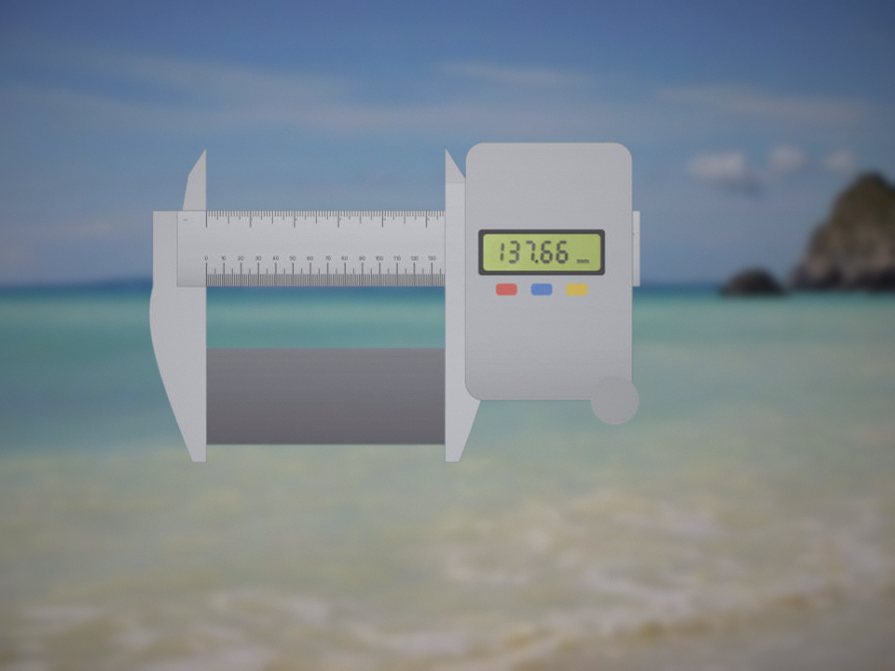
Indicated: value=137.66 unit=mm
